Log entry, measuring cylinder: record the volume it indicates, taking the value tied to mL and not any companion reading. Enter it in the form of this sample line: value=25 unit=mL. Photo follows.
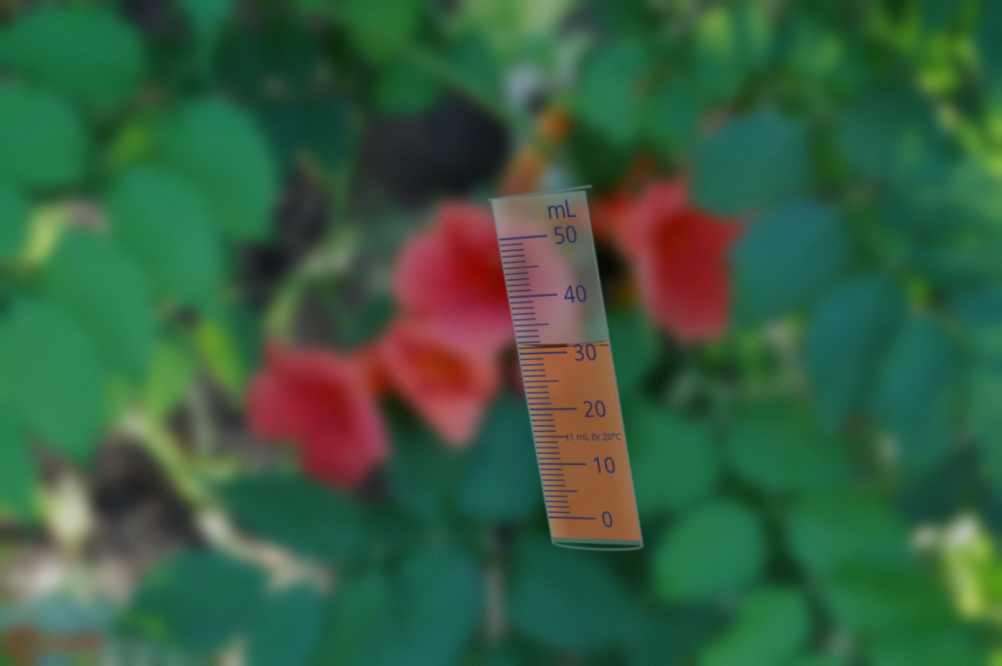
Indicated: value=31 unit=mL
